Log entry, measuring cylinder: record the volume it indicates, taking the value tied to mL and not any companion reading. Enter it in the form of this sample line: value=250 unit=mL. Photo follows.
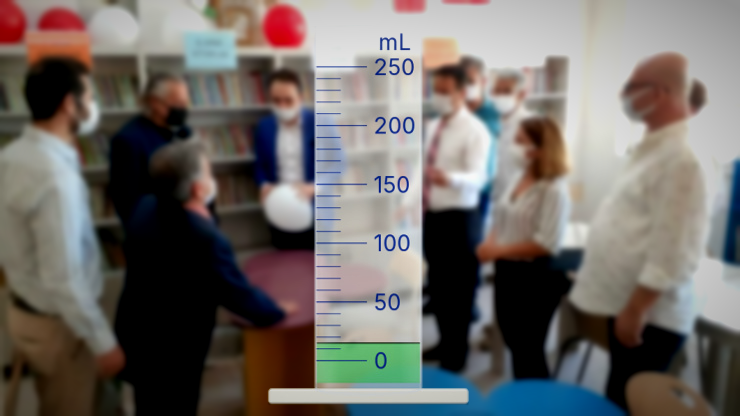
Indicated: value=15 unit=mL
